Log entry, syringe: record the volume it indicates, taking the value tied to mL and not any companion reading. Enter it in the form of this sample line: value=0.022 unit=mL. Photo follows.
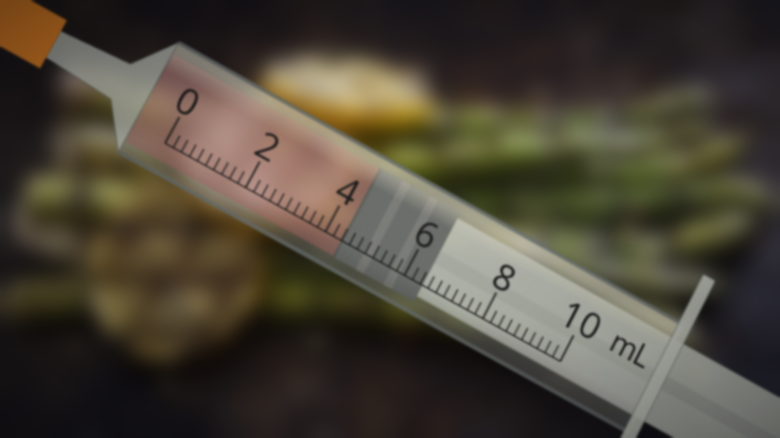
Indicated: value=4.4 unit=mL
